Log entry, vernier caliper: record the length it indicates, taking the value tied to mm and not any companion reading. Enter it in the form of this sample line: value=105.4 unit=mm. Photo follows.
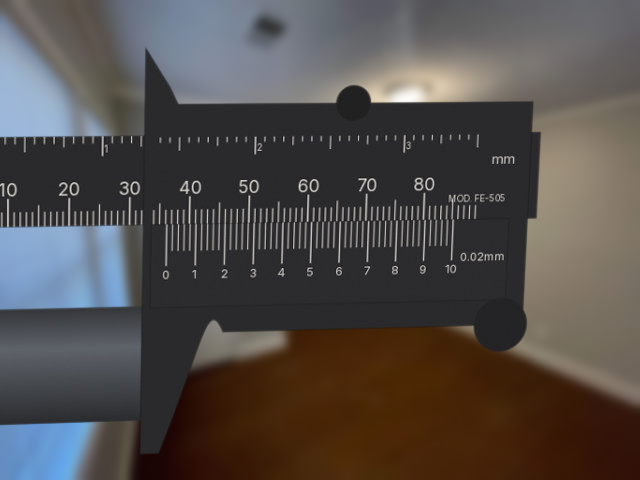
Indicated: value=36.2 unit=mm
